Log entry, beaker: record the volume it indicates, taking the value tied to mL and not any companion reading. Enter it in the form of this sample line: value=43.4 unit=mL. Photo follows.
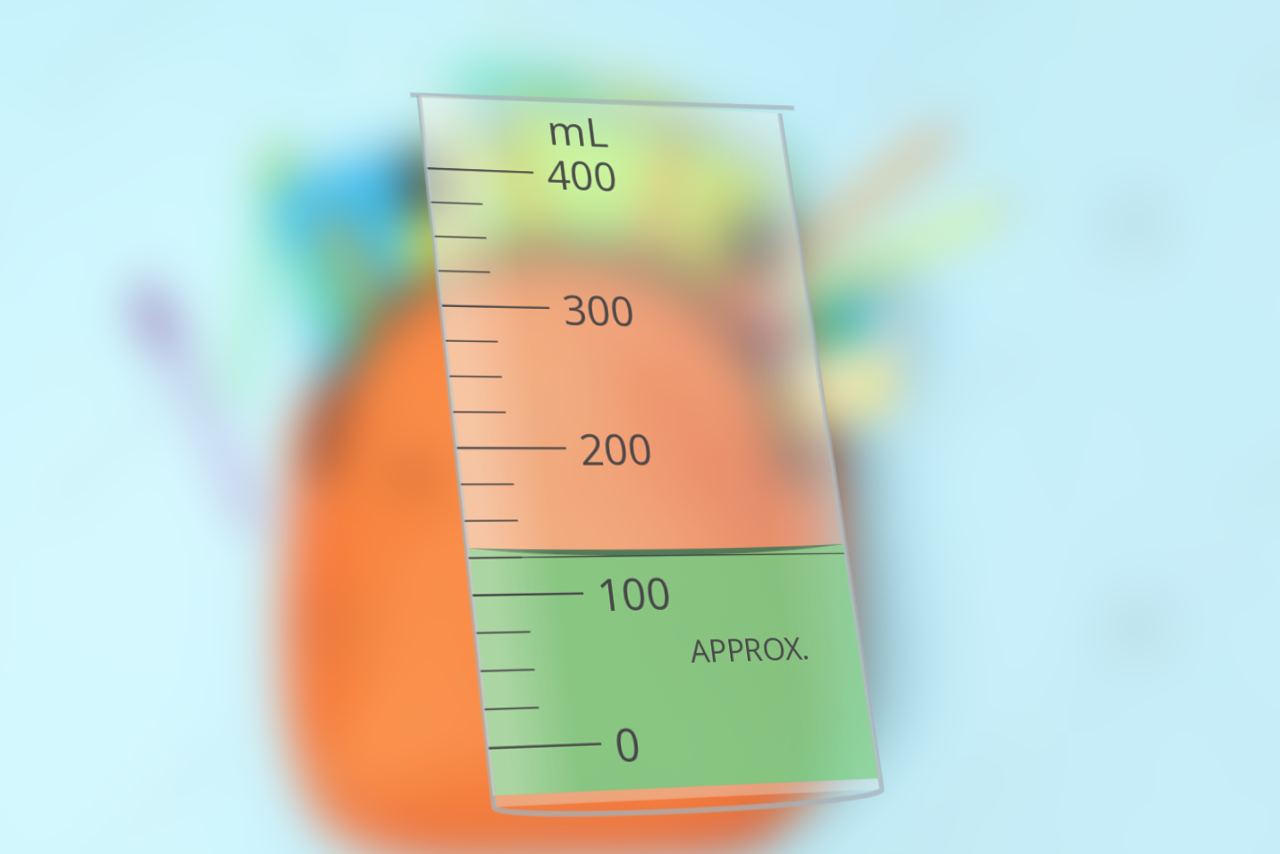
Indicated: value=125 unit=mL
